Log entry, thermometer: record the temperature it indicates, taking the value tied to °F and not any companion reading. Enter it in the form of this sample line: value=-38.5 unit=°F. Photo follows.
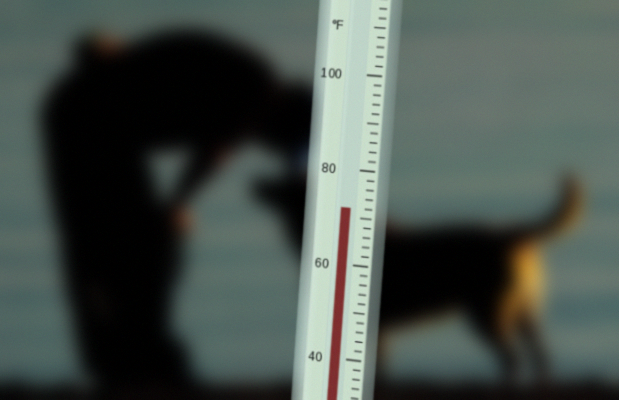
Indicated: value=72 unit=°F
